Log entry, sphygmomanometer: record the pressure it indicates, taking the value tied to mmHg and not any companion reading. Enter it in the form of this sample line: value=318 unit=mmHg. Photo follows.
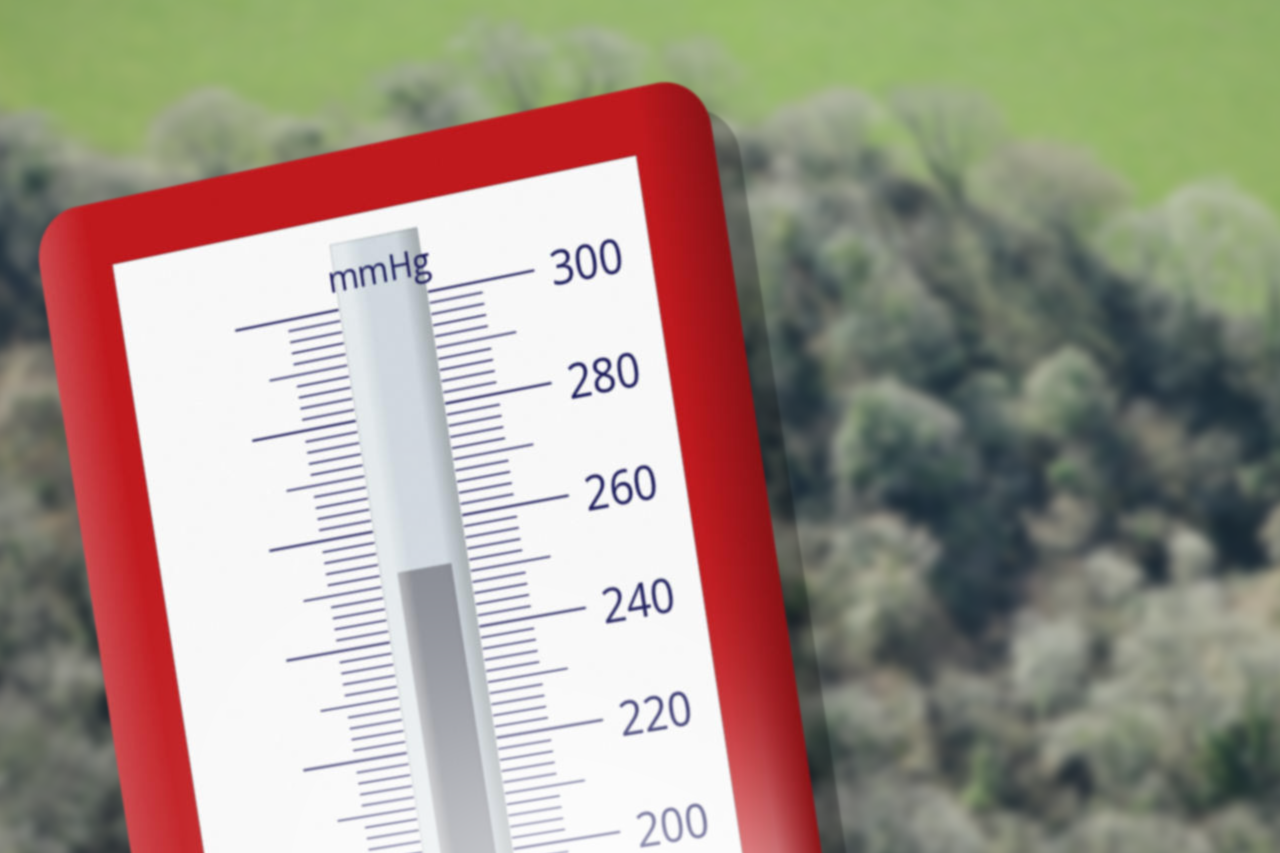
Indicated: value=252 unit=mmHg
